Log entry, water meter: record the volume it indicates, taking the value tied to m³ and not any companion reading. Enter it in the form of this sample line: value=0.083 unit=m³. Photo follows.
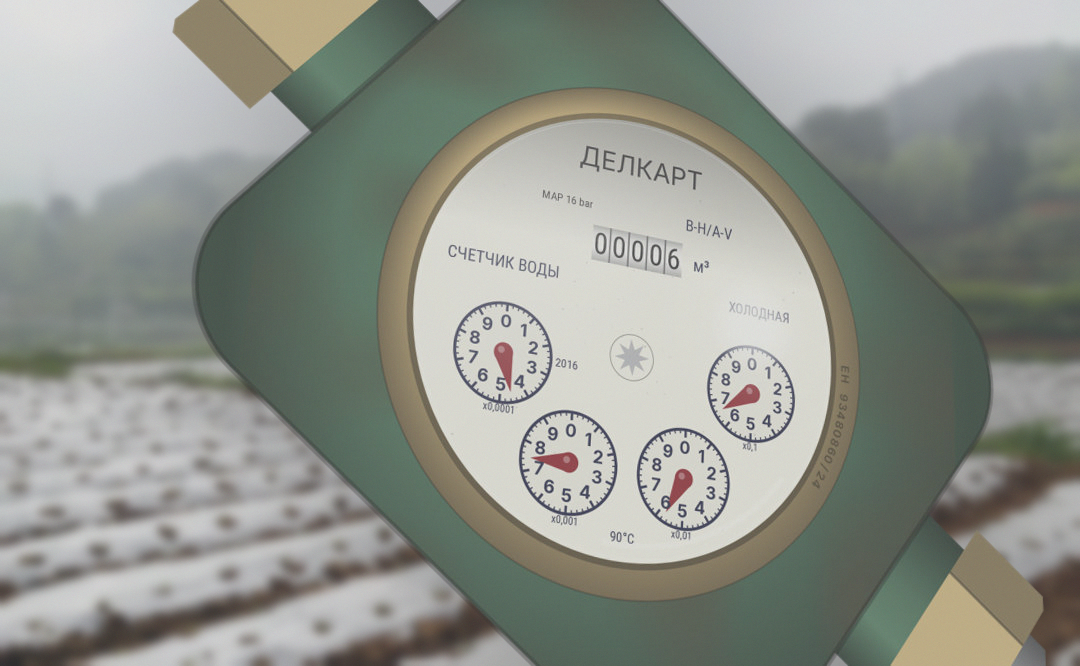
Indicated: value=6.6574 unit=m³
